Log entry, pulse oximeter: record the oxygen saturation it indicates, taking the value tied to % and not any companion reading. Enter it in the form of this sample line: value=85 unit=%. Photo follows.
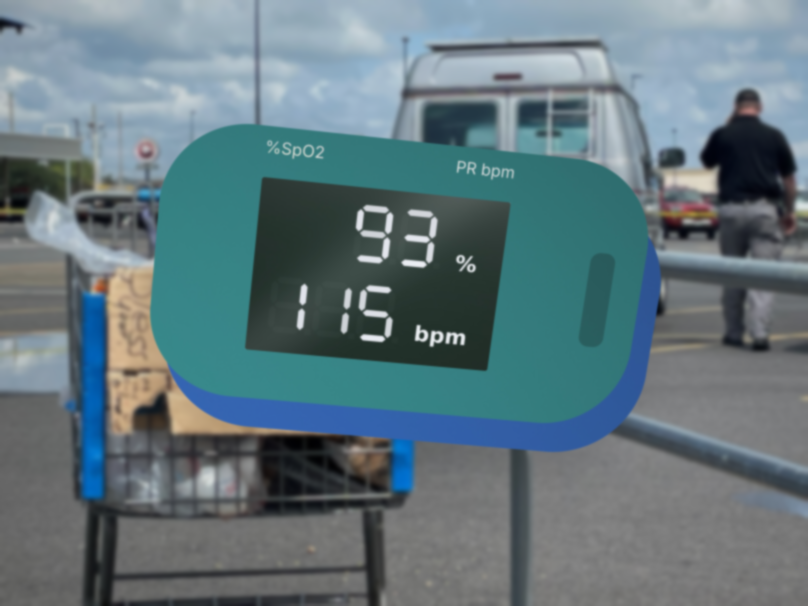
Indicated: value=93 unit=%
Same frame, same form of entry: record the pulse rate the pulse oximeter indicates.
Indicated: value=115 unit=bpm
